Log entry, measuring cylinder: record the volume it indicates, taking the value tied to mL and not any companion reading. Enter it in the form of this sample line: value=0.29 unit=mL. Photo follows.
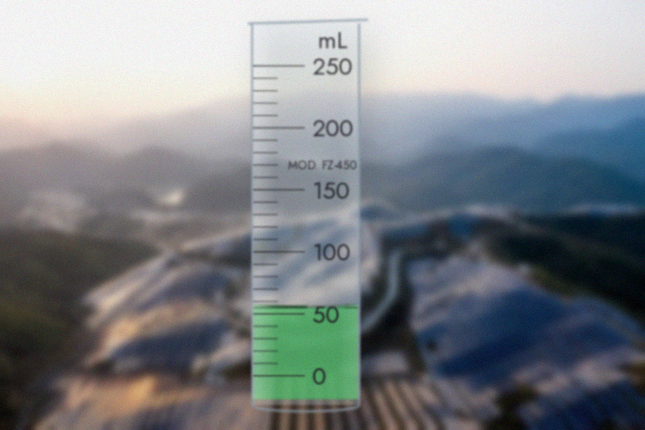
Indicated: value=55 unit=mL
